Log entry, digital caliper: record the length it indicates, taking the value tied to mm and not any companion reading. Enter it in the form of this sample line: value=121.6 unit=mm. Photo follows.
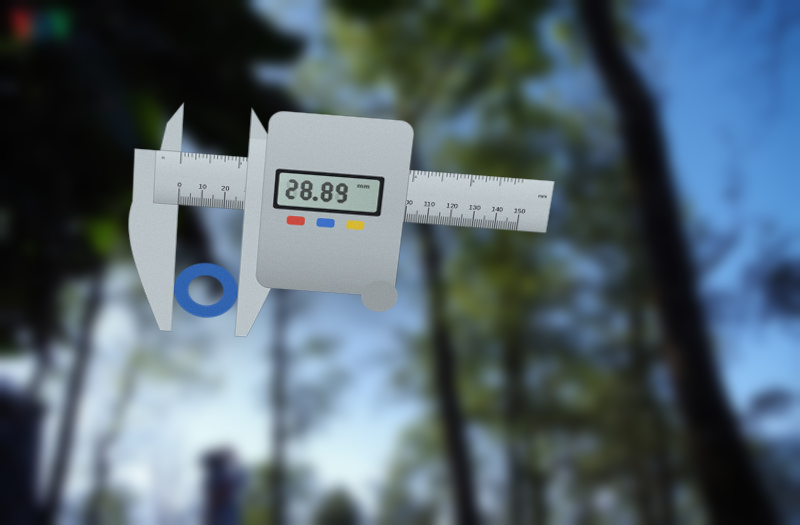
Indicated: value=28.89 unit=mm
